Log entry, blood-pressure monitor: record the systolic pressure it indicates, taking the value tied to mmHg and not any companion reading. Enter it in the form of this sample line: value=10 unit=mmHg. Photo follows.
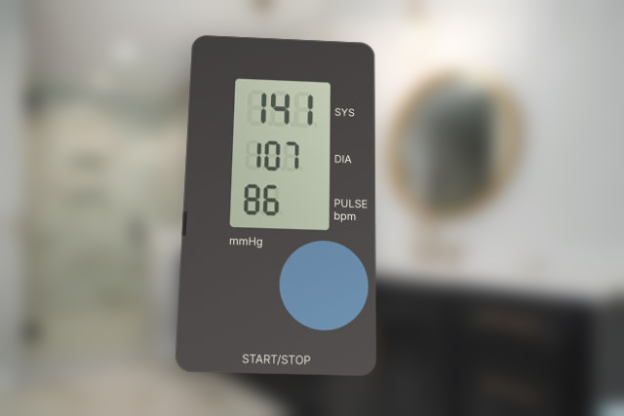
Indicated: value=141 unit=mmHg
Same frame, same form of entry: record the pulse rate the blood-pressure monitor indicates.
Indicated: value=86 unit=bpm
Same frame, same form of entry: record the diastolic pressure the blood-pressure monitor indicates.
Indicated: value=107 unit=mmHg
